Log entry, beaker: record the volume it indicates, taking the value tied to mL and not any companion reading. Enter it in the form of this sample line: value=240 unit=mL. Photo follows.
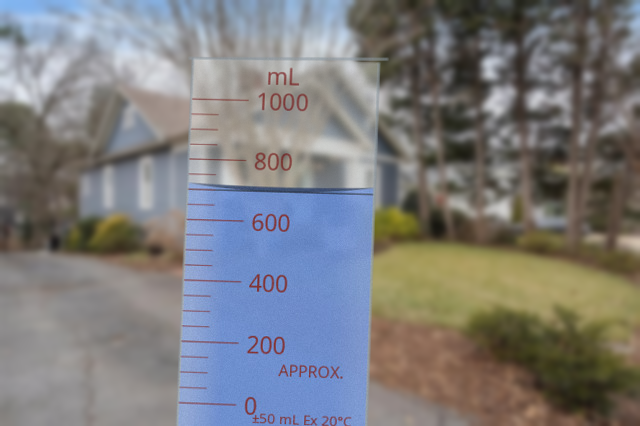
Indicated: value=700 unit=mL
